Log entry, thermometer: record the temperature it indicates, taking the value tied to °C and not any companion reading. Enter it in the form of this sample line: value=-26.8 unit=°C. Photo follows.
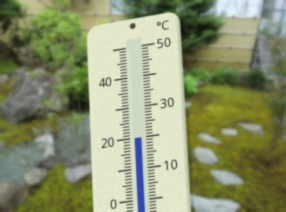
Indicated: value=20 unit=°C
